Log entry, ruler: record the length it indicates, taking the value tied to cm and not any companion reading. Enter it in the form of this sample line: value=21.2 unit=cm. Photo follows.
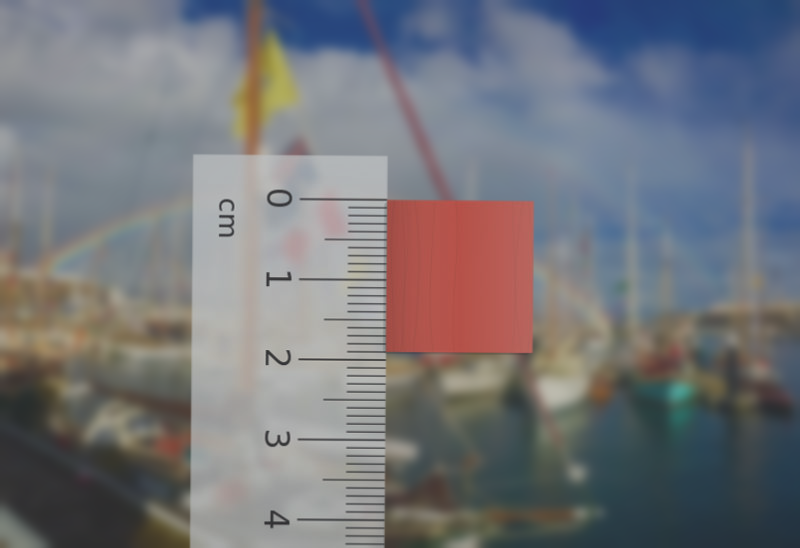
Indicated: value=1.9 unit=cm
